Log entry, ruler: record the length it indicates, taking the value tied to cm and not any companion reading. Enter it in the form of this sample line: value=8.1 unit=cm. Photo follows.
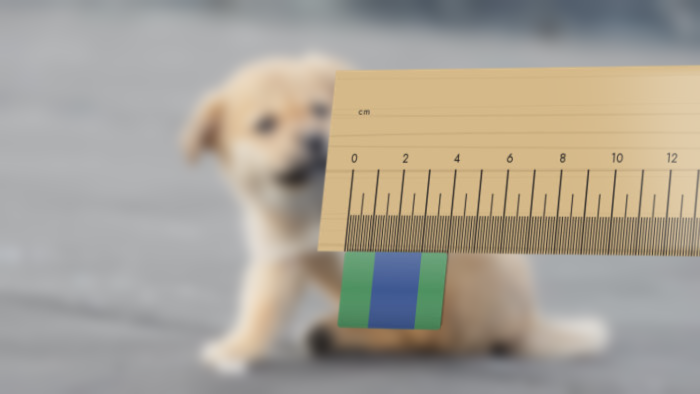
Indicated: value=4 unit=cm
